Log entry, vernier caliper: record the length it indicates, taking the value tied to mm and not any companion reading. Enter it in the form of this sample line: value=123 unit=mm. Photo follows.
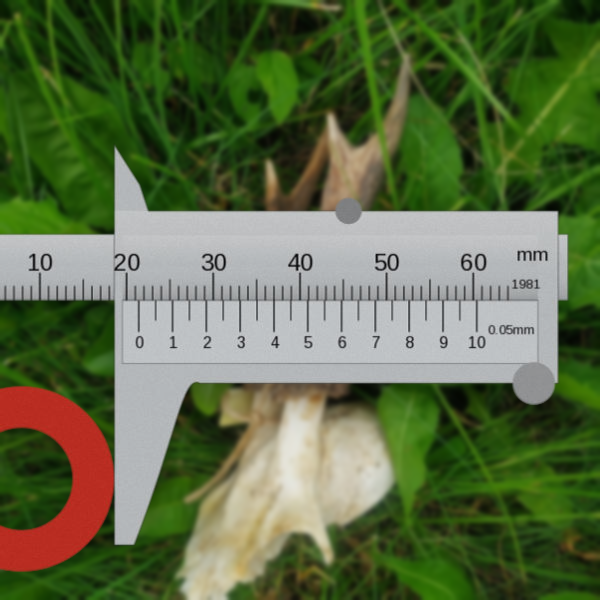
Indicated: value=21.4 unit=mm
